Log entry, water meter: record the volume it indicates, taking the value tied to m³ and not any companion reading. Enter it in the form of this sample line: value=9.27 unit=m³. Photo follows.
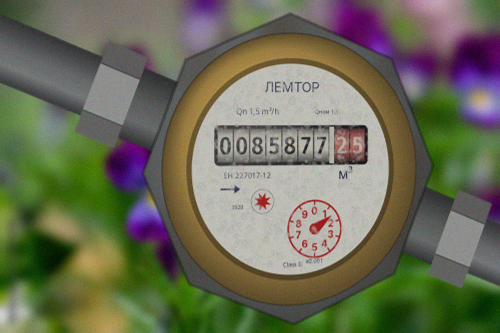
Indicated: value=85877.251 unit=m³
